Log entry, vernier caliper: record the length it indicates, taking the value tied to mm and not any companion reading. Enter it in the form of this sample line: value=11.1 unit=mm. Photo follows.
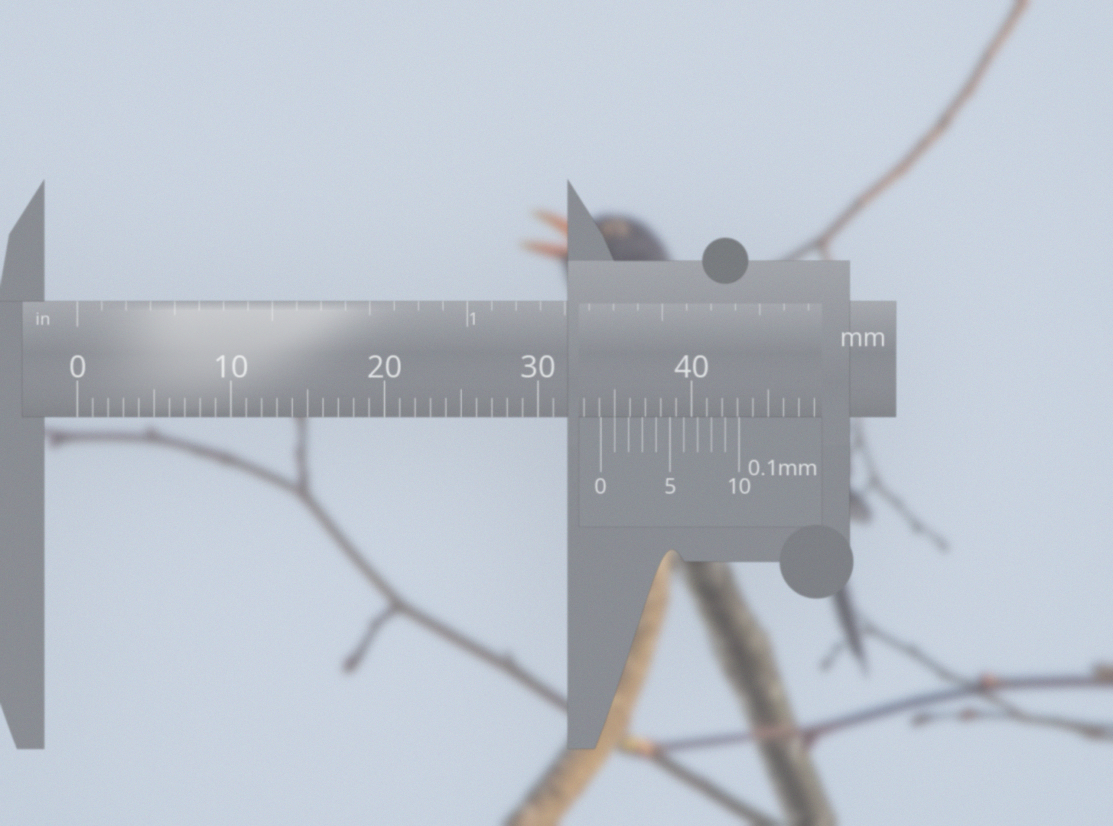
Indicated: value=34.1 unit=mm
